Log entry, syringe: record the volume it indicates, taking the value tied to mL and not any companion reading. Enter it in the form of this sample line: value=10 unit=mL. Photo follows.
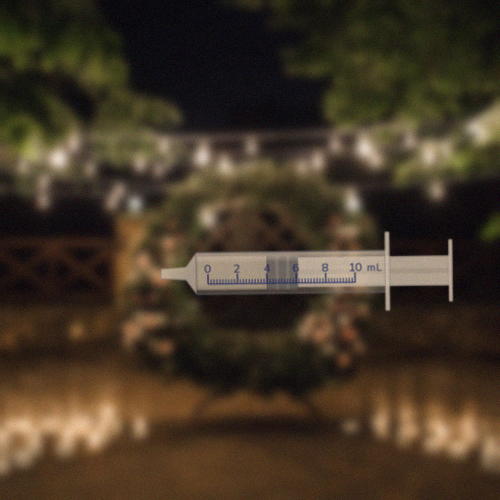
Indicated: value=4 unit=mL
